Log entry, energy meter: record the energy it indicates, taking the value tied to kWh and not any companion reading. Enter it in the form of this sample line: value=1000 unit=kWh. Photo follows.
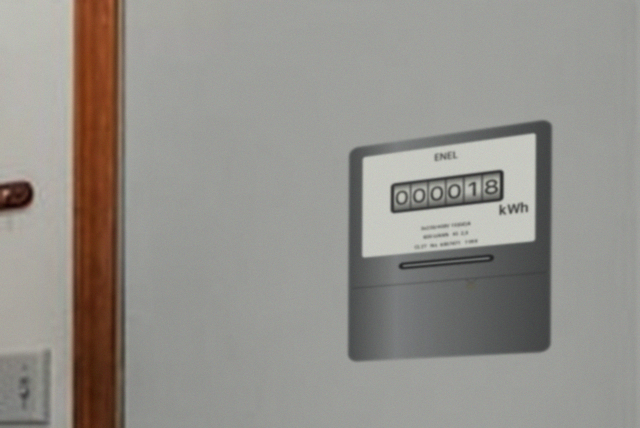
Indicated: value=18 unit=kWh
